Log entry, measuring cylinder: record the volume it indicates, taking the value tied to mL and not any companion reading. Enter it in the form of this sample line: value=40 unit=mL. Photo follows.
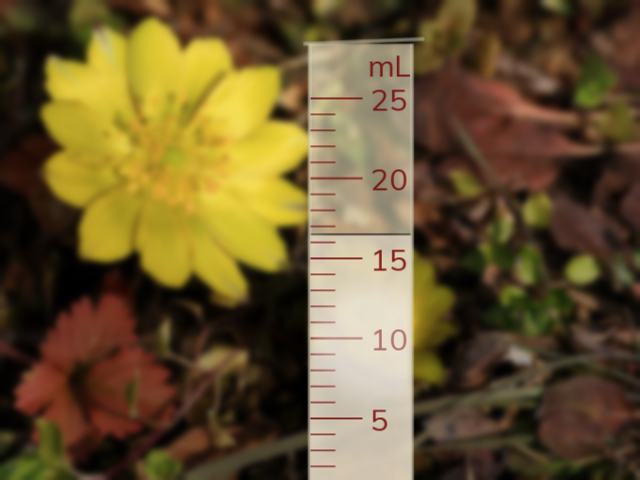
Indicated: value=16.5 unit=mL
